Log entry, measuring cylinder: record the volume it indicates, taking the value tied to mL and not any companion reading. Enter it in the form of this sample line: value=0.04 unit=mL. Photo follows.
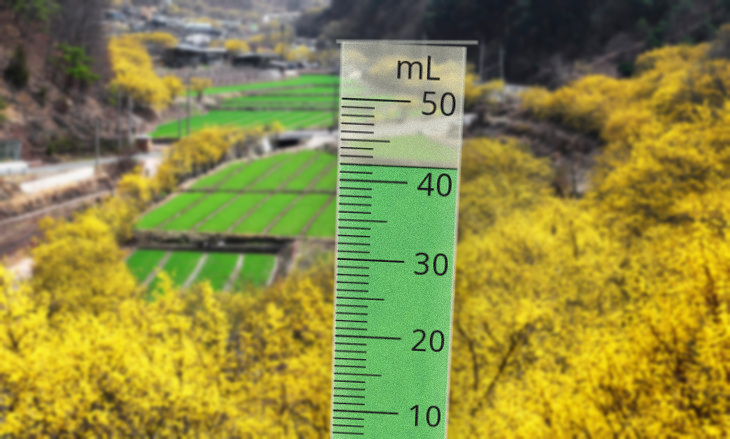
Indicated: value=42 unit=mL
